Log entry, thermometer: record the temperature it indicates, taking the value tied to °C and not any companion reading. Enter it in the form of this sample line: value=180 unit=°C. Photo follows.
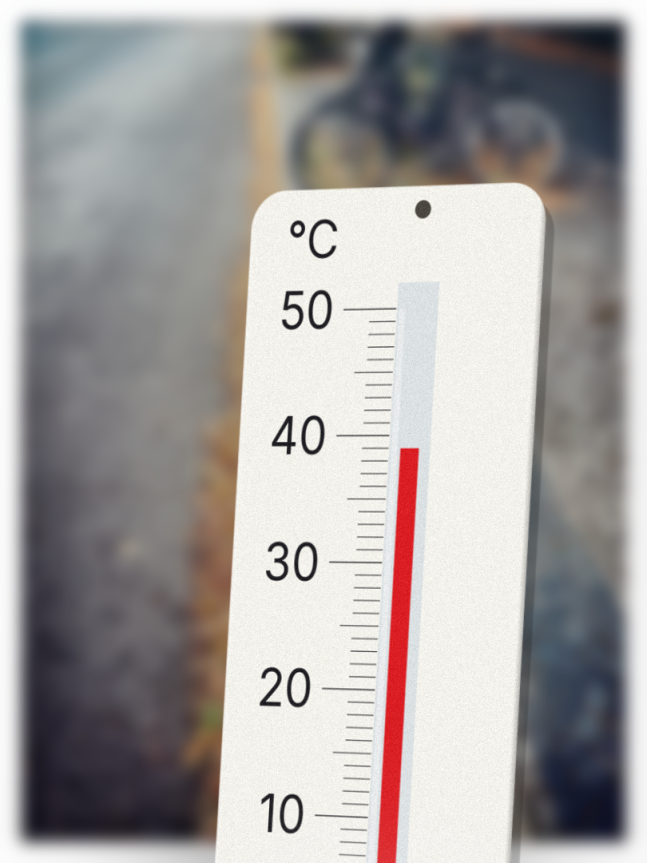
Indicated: value=39 unit=°C
